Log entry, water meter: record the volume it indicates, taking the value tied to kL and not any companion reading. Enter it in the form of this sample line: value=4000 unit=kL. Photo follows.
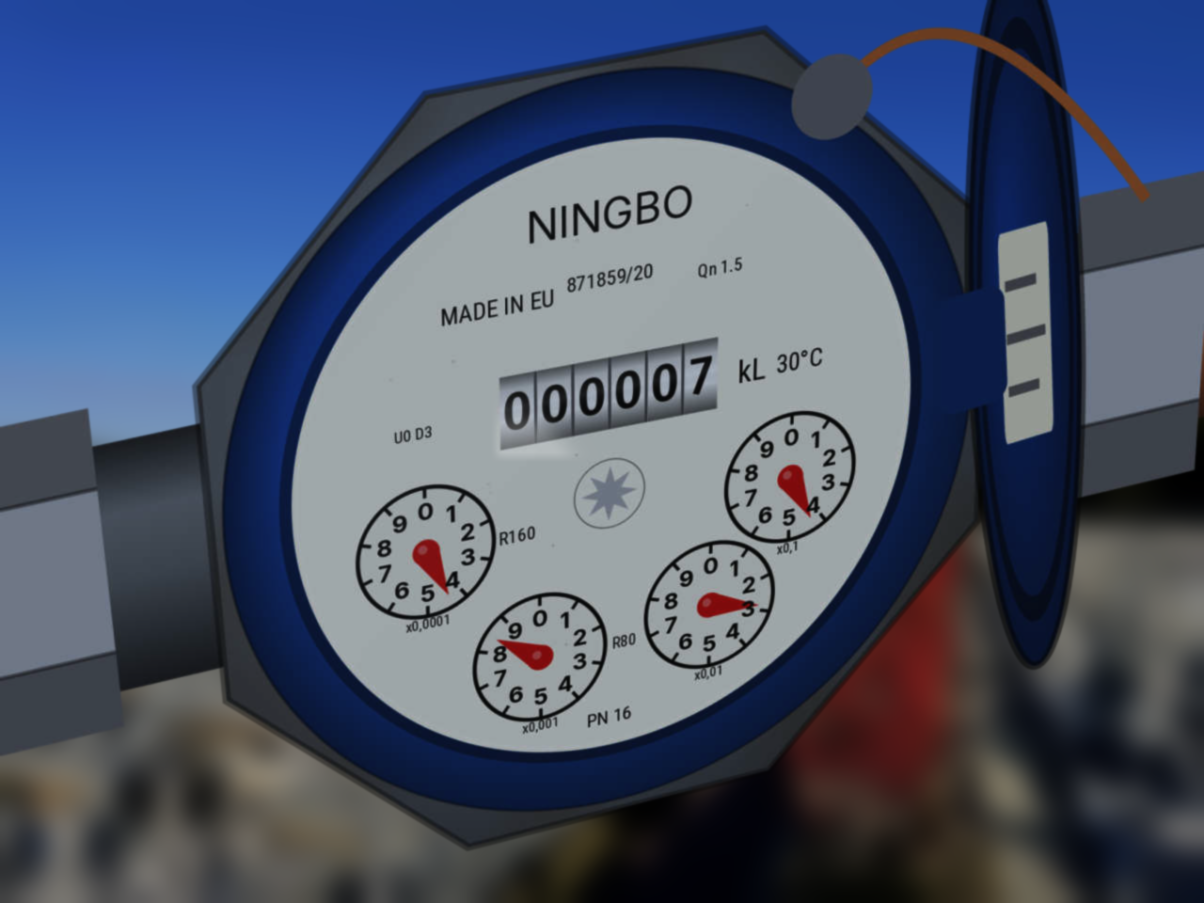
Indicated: value=7.4284 unit=kL
